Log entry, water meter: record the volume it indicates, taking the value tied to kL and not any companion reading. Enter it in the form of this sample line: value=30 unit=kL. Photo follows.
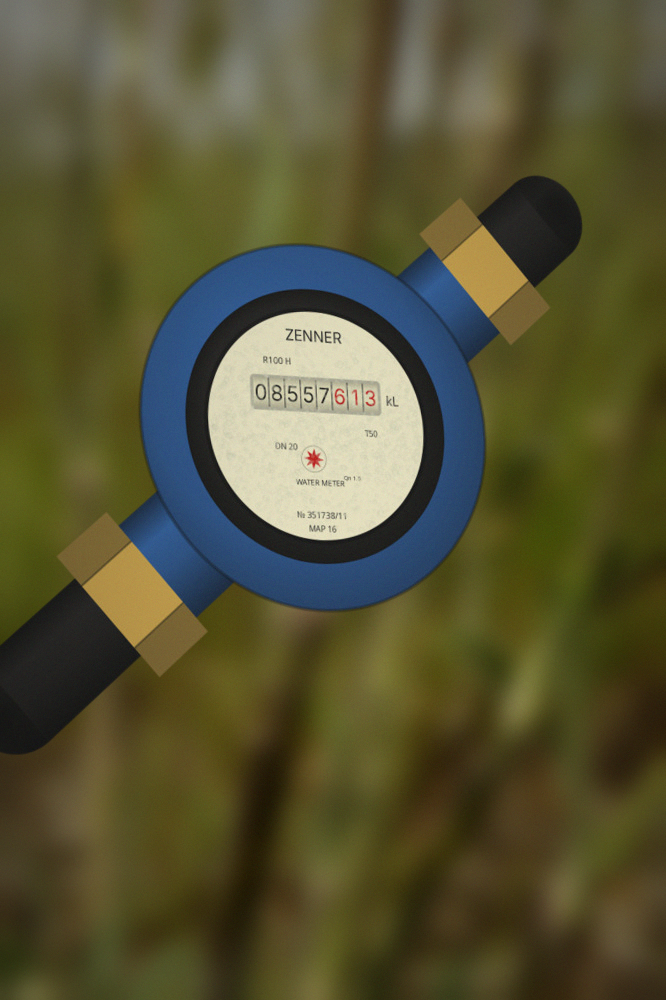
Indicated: value=8557.613 unit=kL
